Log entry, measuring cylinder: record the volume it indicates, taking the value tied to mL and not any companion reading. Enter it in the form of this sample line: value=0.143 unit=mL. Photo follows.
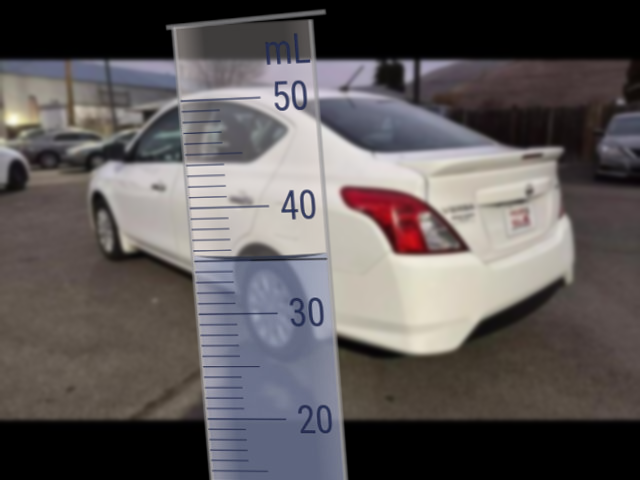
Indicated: value=35 unit=mL
